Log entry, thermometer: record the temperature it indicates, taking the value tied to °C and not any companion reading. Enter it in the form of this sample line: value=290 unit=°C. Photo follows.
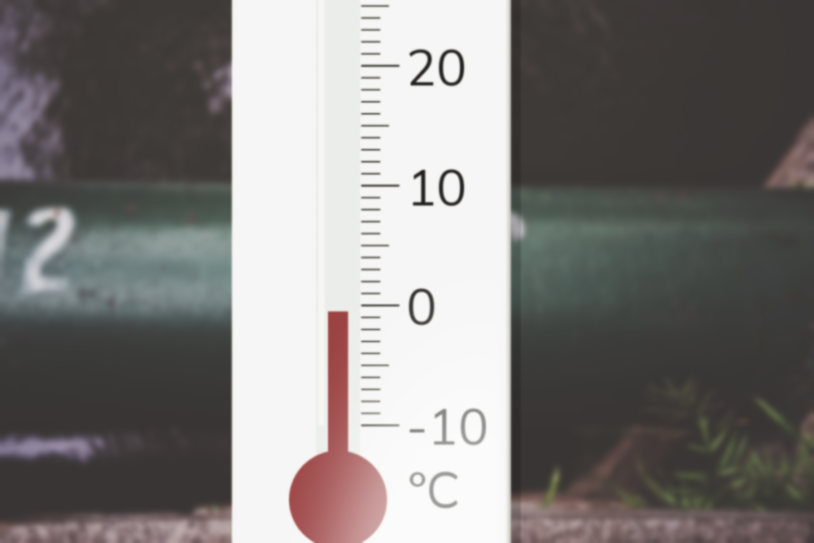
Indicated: value=-0.5 unit=°C
